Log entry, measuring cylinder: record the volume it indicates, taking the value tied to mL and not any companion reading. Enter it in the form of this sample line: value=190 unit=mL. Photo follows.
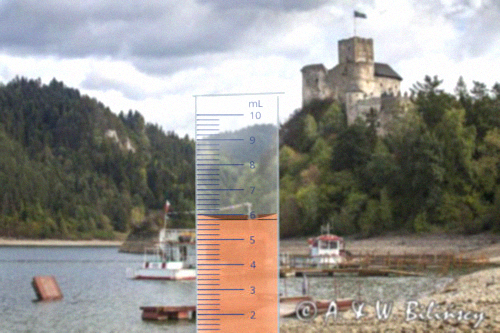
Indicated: value=5.8 unit=mL
